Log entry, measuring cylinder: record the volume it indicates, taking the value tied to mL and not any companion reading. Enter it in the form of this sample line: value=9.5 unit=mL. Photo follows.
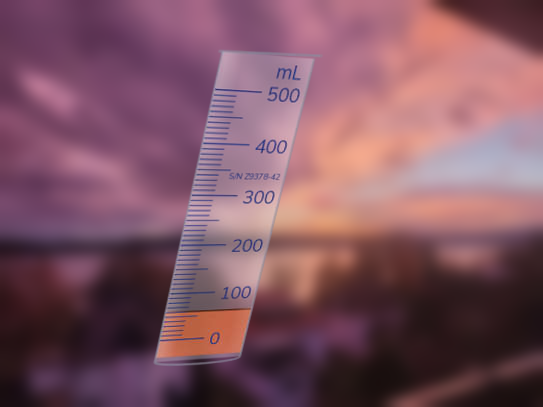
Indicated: value=60 unit=mL
